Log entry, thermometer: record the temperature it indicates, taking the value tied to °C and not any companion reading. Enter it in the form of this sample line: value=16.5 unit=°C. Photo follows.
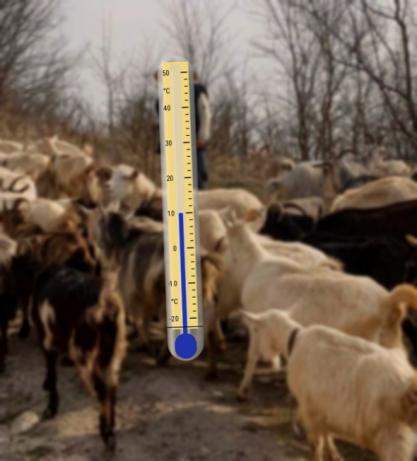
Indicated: value=10 unit=°C
